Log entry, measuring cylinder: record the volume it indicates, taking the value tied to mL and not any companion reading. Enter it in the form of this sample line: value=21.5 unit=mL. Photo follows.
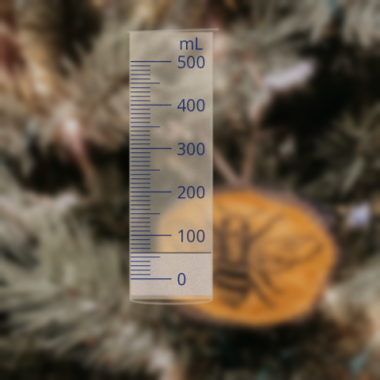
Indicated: value=60 unit=mL
